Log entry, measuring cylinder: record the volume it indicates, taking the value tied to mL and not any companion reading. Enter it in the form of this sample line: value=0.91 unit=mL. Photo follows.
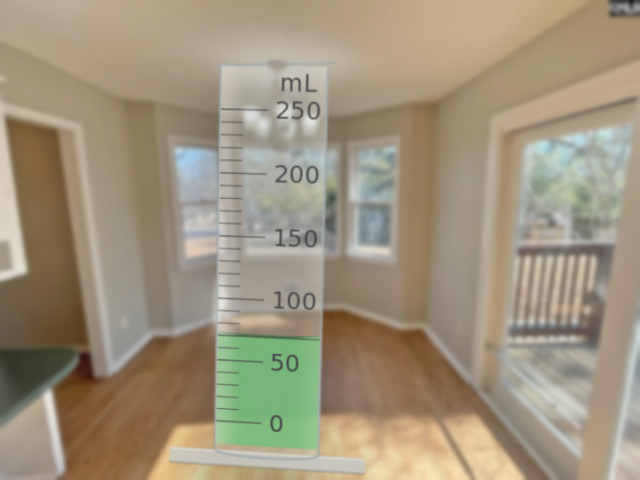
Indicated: value=70 unit=mL
